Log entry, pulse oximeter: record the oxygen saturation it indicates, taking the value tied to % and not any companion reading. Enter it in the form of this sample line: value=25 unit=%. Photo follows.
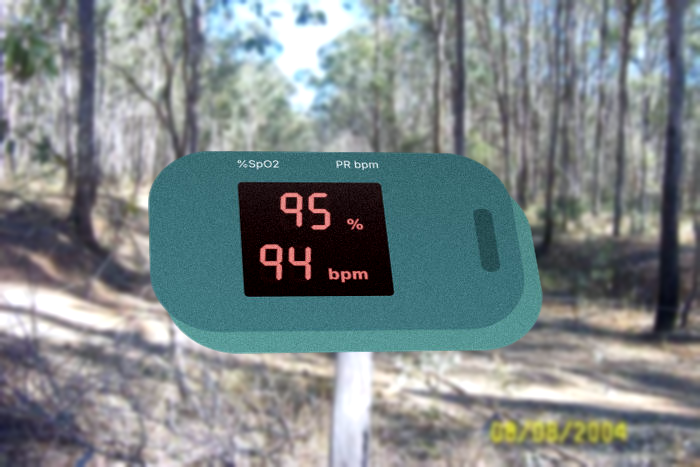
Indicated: value=95 unit=%
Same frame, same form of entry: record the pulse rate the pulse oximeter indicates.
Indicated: value=94 unit=bpm
